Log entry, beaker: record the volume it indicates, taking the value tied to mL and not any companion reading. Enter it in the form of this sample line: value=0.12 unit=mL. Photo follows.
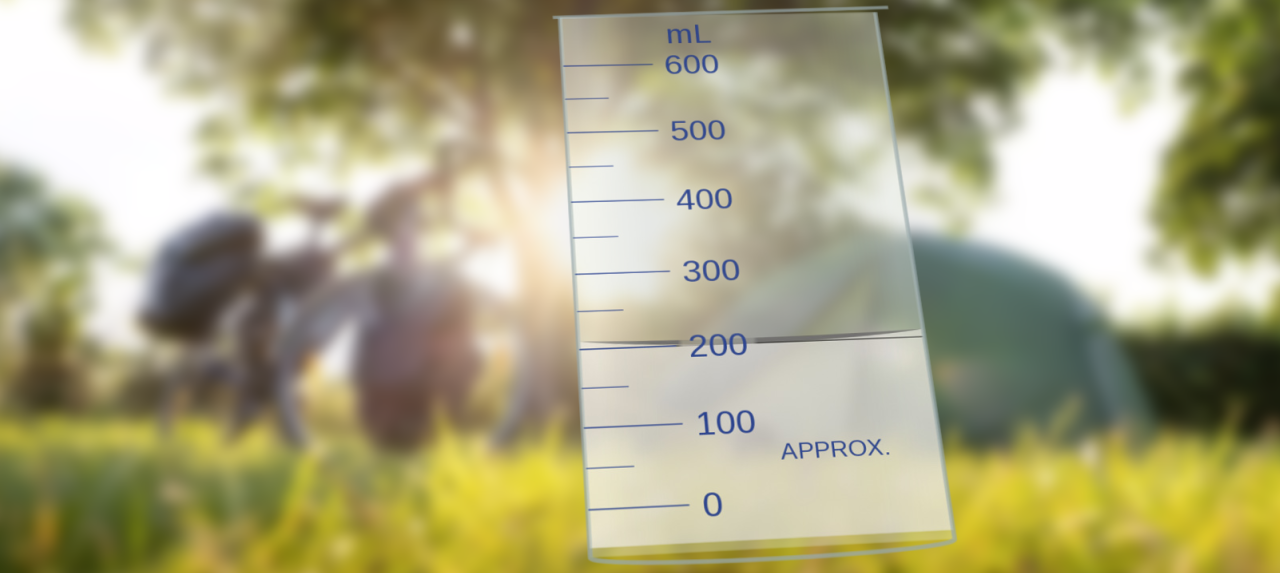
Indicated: value=200 unit=mL
